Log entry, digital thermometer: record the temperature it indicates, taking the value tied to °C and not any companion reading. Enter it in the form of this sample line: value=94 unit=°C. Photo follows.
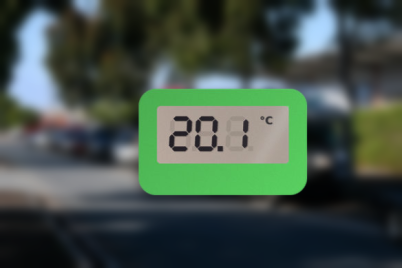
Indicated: value=20.1 unit=°C
